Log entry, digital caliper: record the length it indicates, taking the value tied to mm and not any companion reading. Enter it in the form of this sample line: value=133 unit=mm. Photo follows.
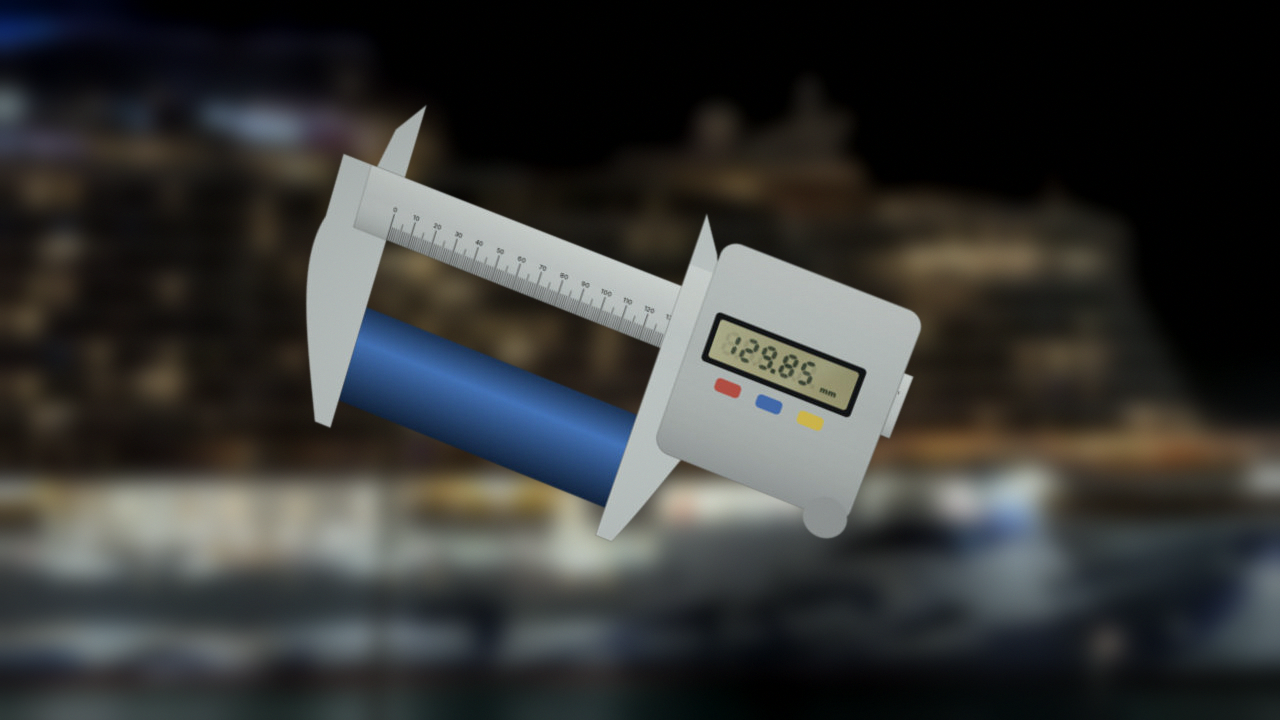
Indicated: value=129.85 unit=mm
